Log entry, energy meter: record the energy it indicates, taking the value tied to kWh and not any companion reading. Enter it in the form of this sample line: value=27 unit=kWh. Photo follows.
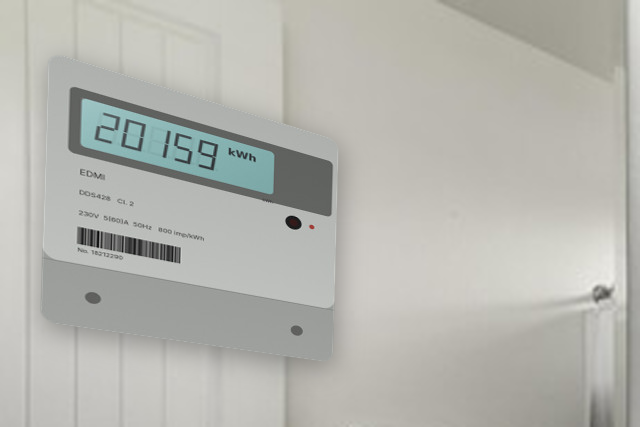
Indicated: value=20159 unit=kWh
